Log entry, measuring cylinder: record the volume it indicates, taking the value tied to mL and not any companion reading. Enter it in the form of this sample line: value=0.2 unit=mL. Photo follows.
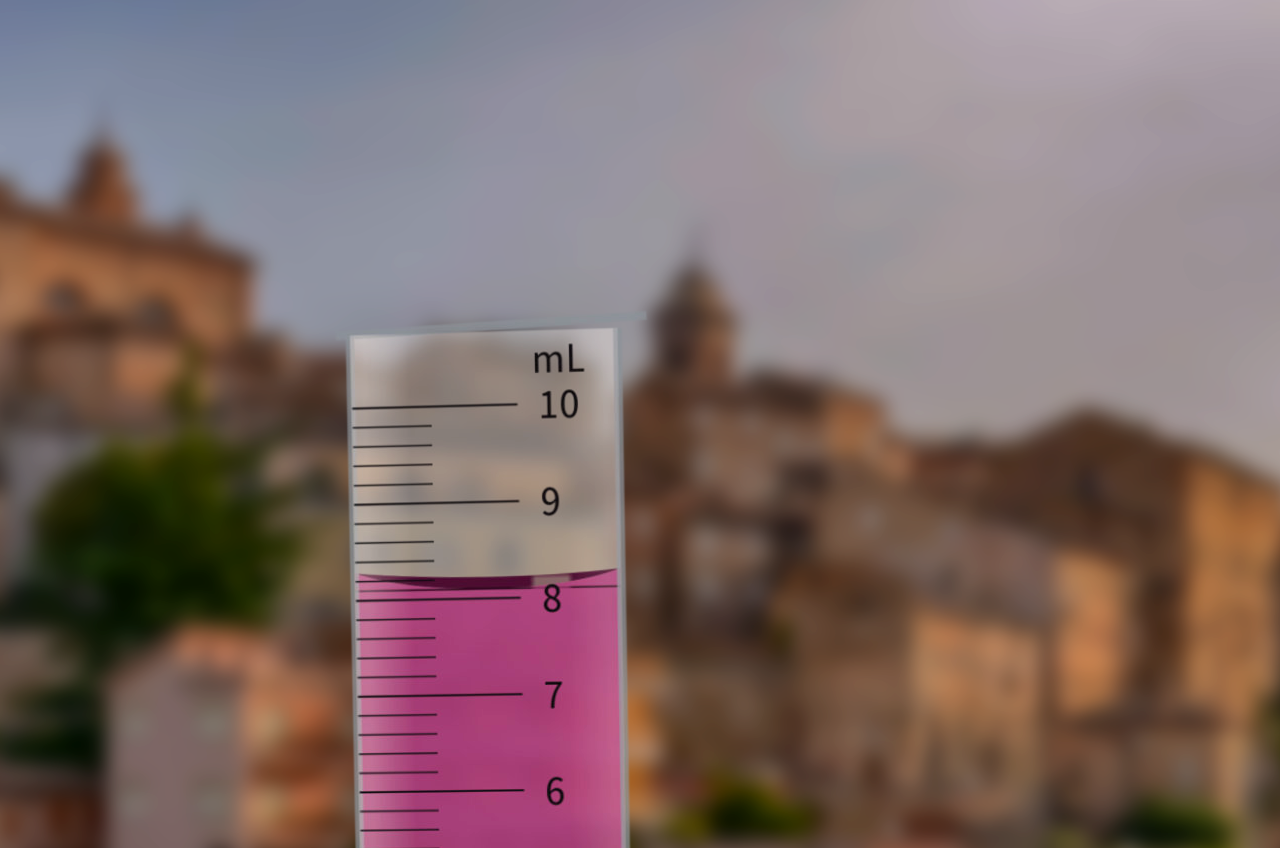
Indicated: value=8.1 unit=mL
